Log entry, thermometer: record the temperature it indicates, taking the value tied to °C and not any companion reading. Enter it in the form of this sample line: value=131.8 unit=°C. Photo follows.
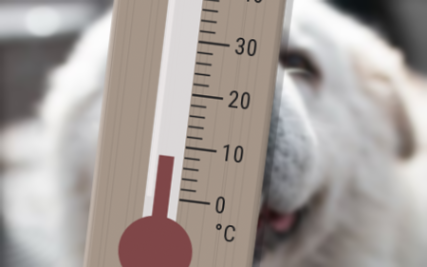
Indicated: value=8 unit=°C
